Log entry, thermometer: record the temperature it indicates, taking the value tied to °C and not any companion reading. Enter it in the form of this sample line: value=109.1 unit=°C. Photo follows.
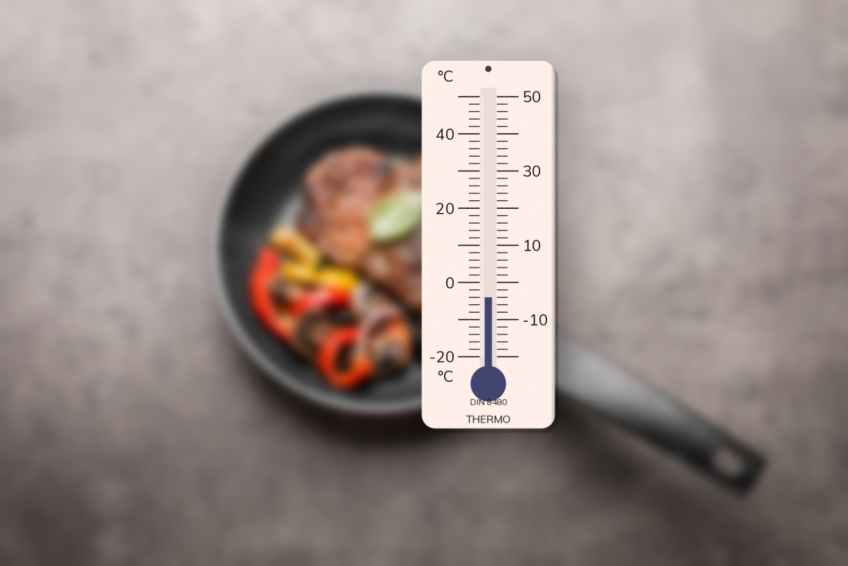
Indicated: value=-4 unit=°C
